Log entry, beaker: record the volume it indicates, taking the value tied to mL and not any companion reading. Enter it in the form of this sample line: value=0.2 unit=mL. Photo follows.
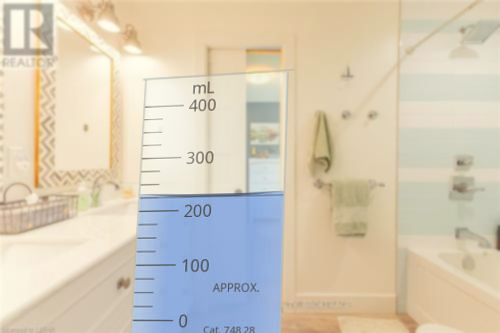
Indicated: value=225 unit=mL
